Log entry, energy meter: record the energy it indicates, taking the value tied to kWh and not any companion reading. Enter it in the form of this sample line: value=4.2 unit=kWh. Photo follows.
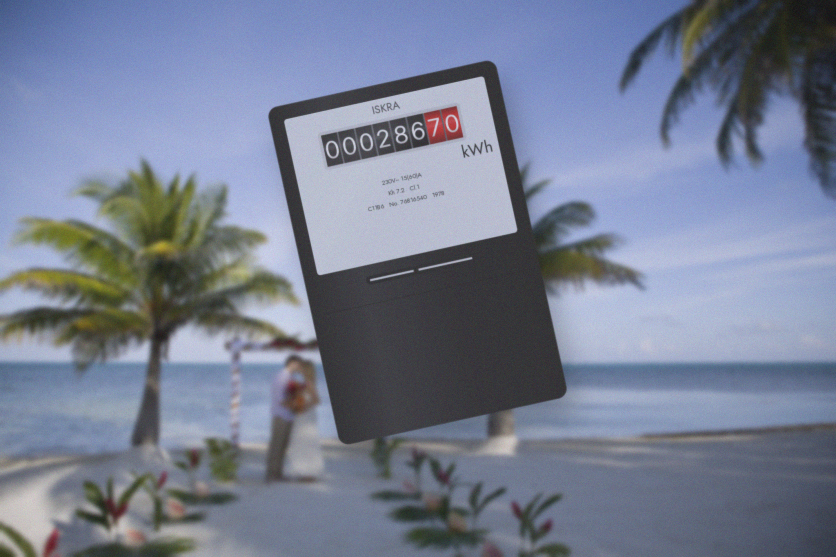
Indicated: value=286.70 unit=kWh
